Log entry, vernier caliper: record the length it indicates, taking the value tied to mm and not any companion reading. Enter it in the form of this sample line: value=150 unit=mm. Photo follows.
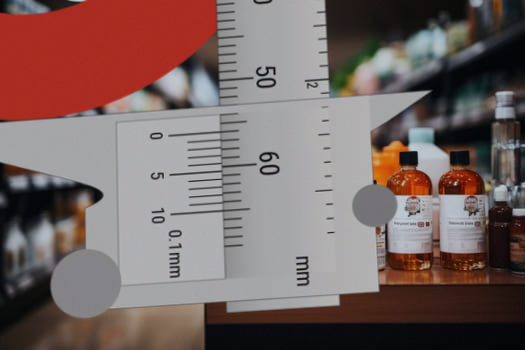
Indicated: value=56.0 unit=mm
